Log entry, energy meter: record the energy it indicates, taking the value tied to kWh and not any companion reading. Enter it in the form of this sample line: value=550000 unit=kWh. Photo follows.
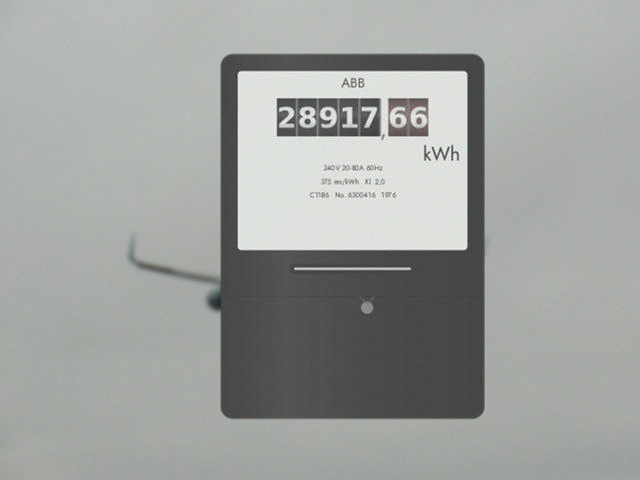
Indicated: value=28917.66 unit=kWh
